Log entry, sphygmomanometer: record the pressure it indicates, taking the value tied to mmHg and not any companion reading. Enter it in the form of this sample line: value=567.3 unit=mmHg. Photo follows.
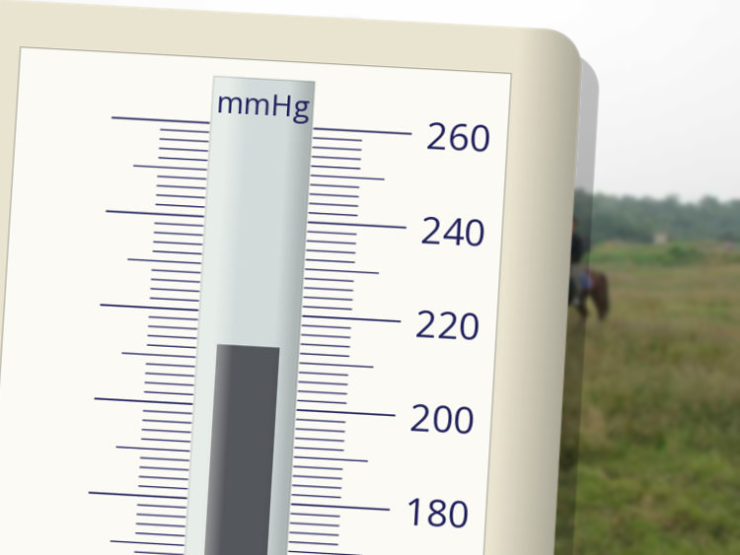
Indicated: value=213 unit=mmHg
